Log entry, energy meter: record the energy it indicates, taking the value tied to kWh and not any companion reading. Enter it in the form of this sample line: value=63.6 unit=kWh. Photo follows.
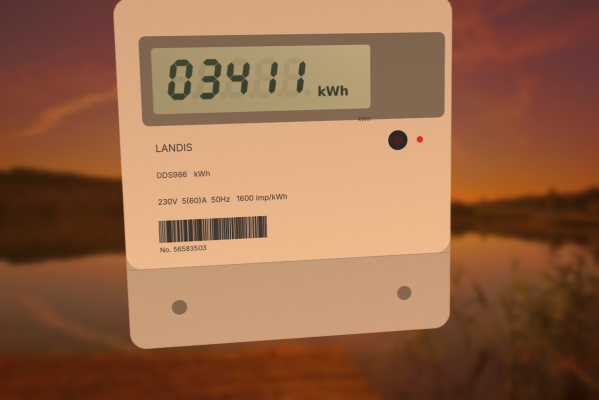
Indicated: value=3411 unit=kWh
